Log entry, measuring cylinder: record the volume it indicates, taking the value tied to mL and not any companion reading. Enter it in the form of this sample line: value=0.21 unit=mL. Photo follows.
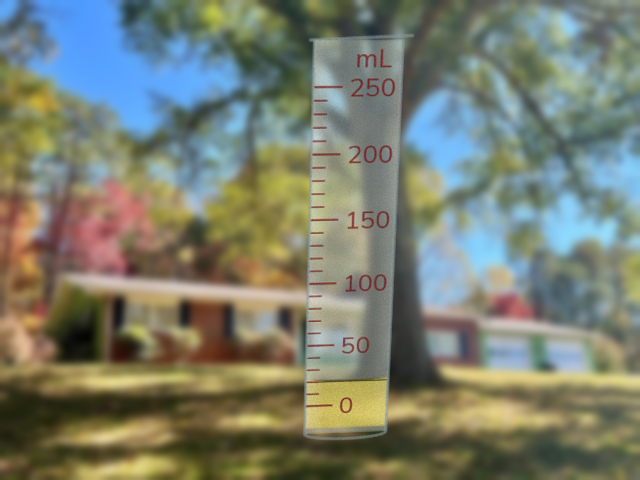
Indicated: value=20 unit=mL
